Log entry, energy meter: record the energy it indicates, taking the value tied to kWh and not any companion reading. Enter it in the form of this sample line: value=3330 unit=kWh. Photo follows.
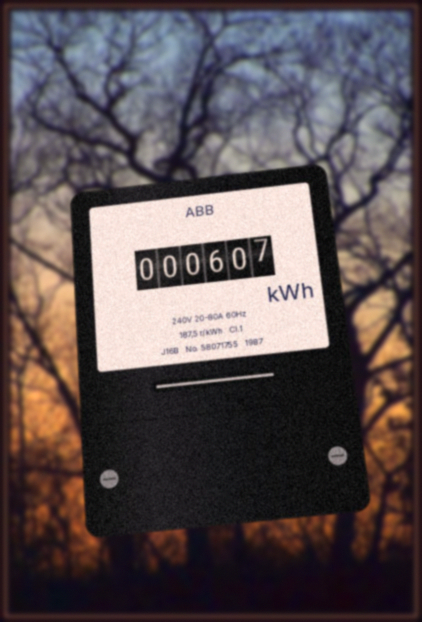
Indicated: value=607 unit=kWh
